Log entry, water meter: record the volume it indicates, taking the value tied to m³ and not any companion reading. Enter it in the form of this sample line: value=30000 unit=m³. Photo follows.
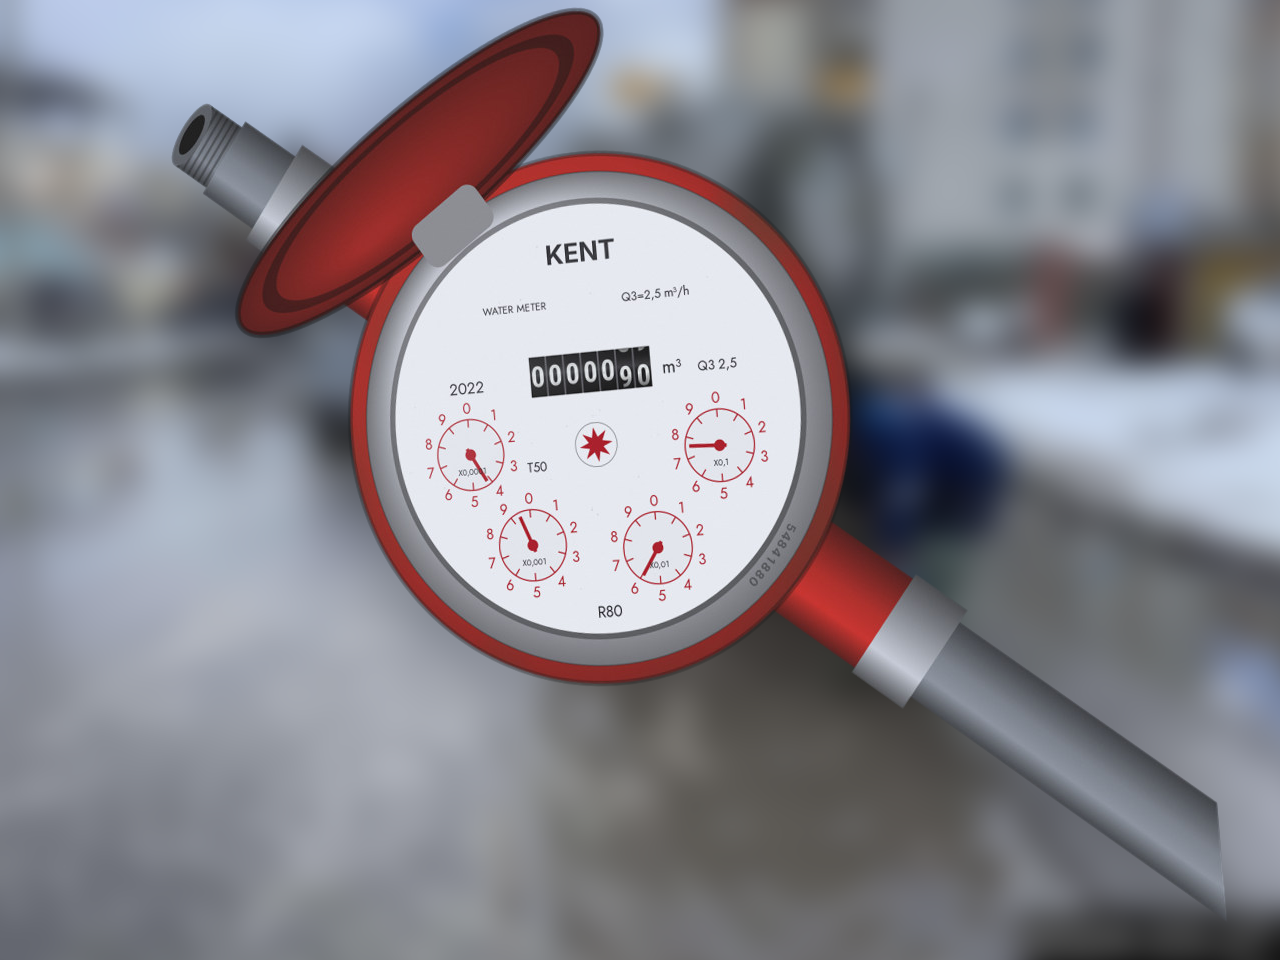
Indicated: value=89.7594 unit=m³
